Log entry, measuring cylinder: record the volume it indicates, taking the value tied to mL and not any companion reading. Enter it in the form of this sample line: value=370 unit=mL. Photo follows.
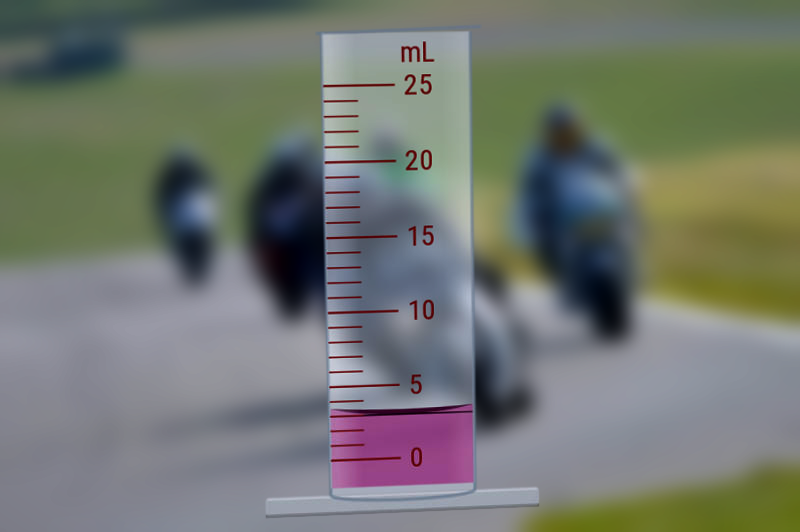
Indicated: value=3 unit=mL
